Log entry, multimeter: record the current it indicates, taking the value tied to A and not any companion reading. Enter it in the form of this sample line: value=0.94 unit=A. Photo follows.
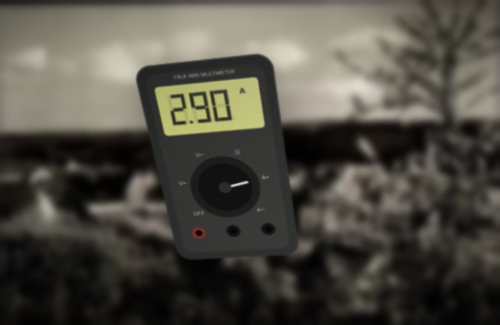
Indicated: value=2.90 unit=A
